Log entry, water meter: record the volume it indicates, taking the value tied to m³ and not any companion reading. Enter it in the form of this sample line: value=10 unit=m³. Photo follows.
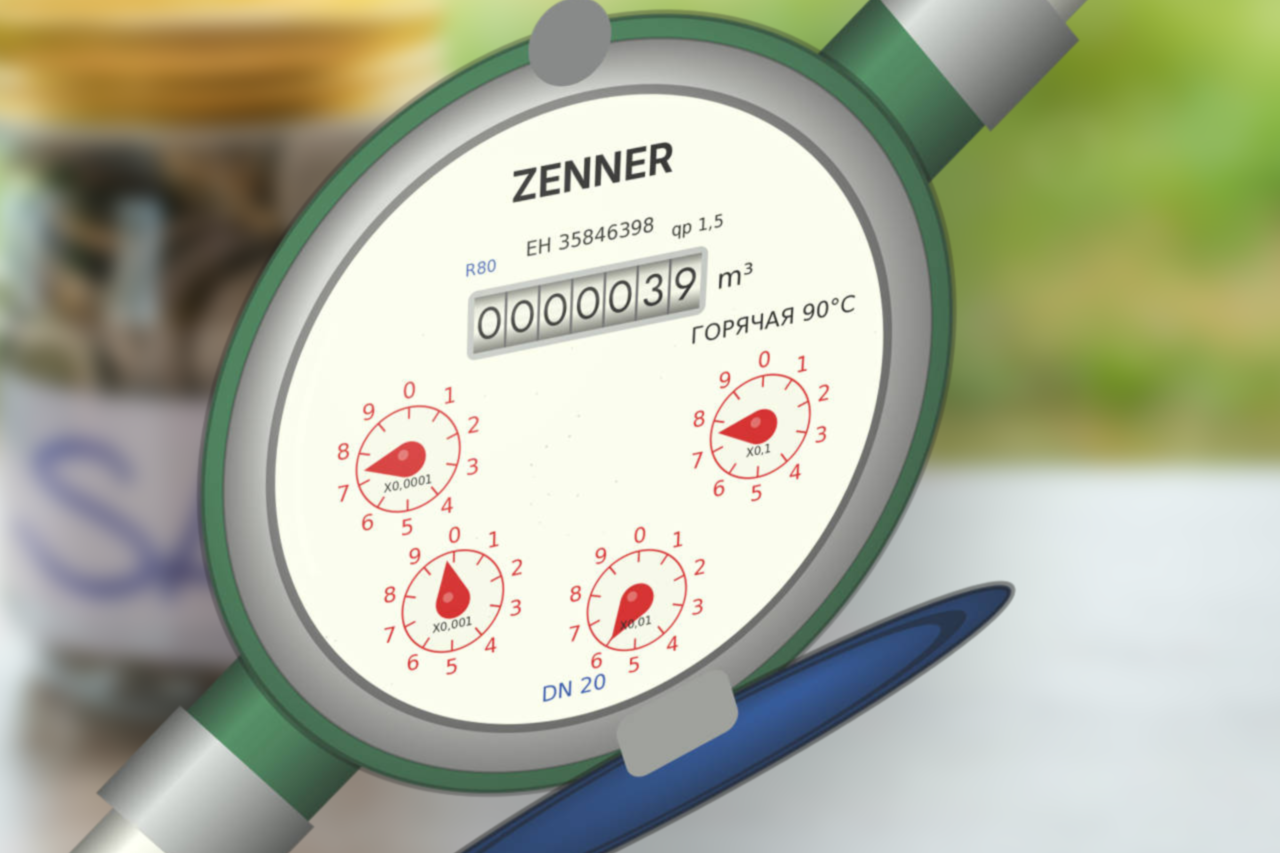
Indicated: value=39.7597 unit=m³
